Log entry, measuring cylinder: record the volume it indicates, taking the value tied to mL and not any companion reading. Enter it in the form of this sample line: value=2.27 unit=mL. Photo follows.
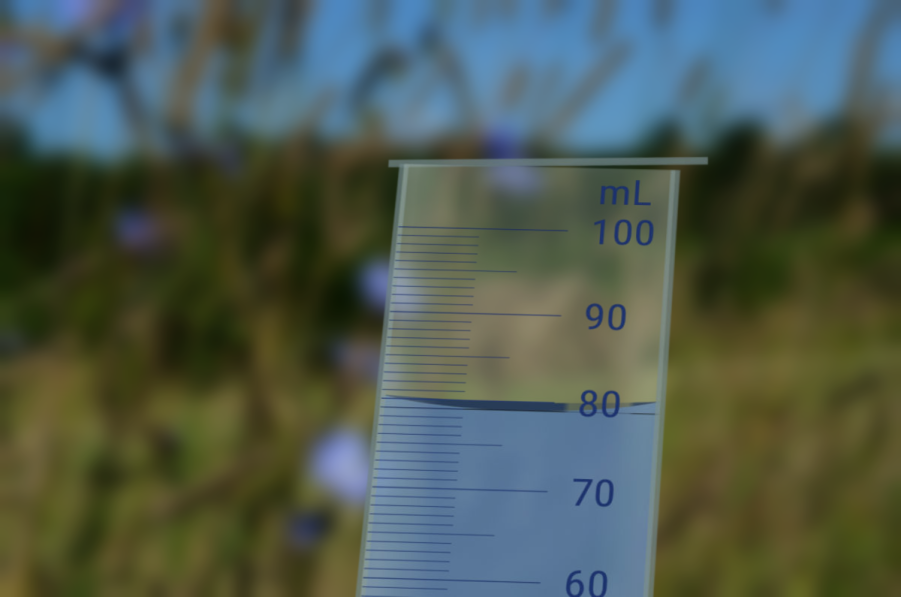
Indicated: value=79 unit=mL
